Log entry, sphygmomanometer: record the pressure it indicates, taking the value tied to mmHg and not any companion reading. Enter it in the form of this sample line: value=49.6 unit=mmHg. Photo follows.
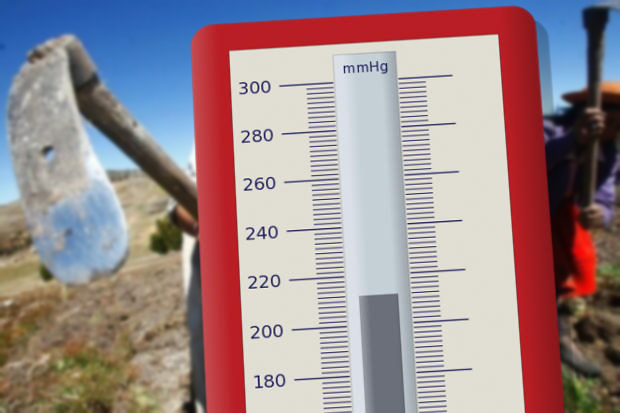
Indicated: value=212 unit=mmHg
